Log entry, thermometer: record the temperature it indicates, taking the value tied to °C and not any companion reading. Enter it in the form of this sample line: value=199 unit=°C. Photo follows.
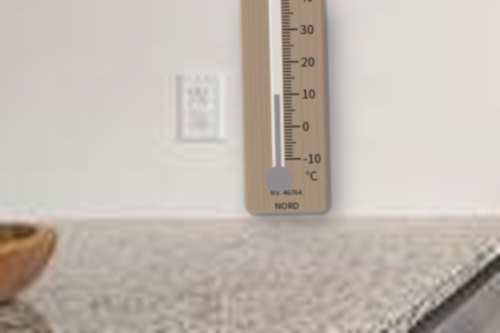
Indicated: value=10 unit=°C
